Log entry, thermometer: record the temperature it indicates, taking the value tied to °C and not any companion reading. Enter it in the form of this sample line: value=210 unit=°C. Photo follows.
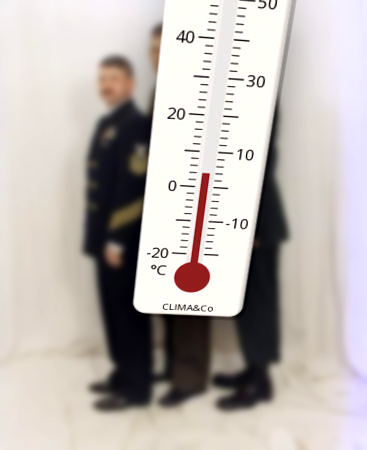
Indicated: value=4 unit=°C
